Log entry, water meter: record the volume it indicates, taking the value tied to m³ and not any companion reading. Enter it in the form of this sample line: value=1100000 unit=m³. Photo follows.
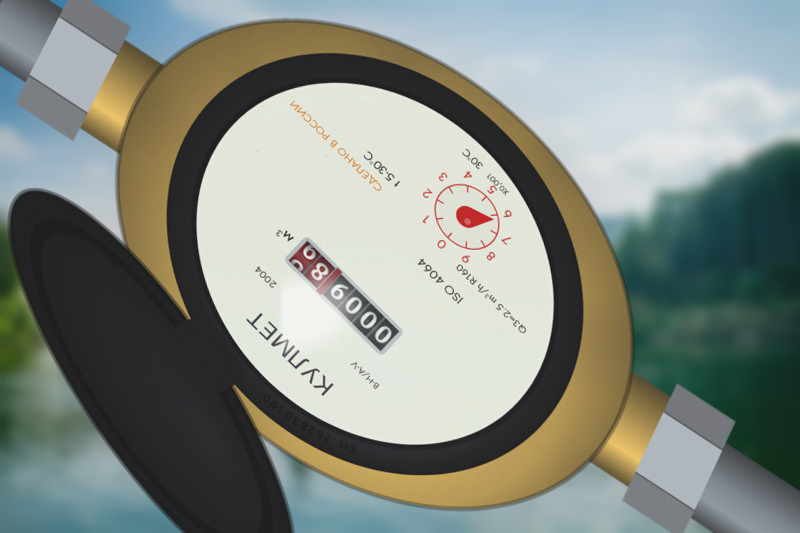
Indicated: value=9.886 unit=m³
